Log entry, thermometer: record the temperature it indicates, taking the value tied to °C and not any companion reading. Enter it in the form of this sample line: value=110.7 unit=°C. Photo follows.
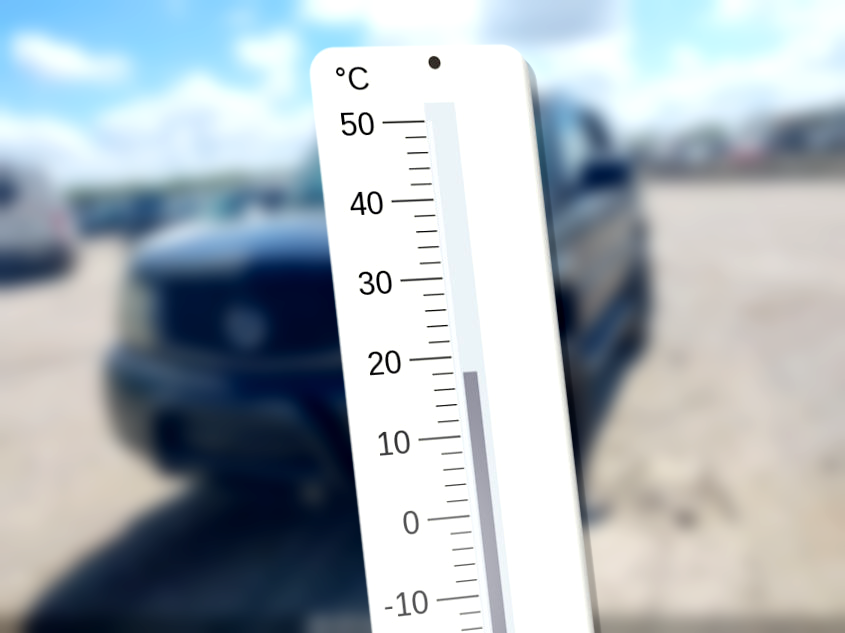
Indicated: value=18 unit=°C
